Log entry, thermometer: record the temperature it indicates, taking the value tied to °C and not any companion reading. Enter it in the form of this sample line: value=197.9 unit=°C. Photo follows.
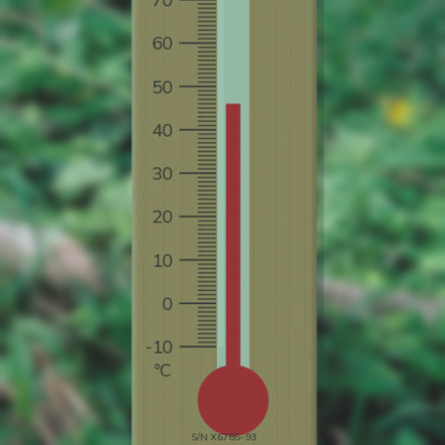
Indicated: value=46 unit=°C
